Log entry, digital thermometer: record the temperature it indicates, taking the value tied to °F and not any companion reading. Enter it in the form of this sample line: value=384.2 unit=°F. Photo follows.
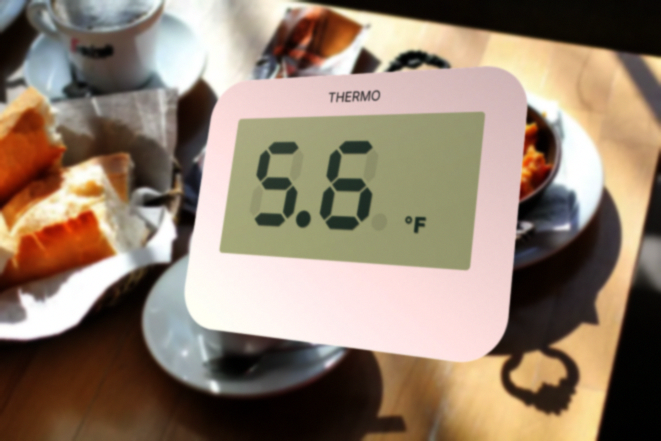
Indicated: value=5.6 unit=°F
